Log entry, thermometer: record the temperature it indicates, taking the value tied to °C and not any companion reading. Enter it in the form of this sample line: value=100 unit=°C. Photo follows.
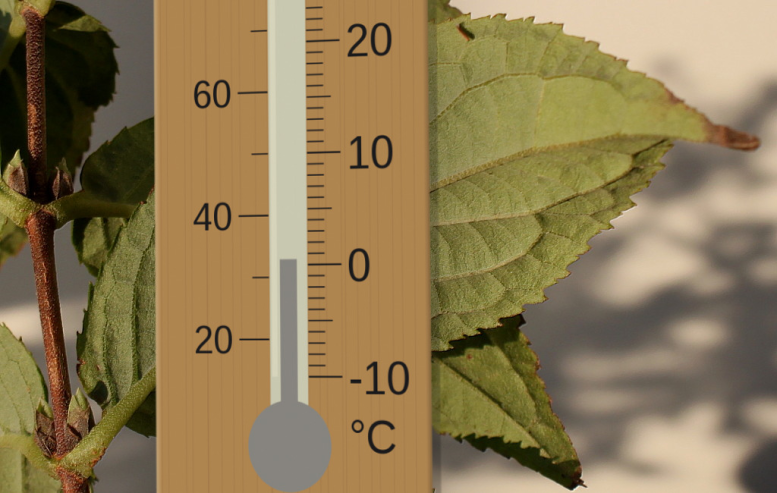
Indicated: value=0.5 unit=°C
